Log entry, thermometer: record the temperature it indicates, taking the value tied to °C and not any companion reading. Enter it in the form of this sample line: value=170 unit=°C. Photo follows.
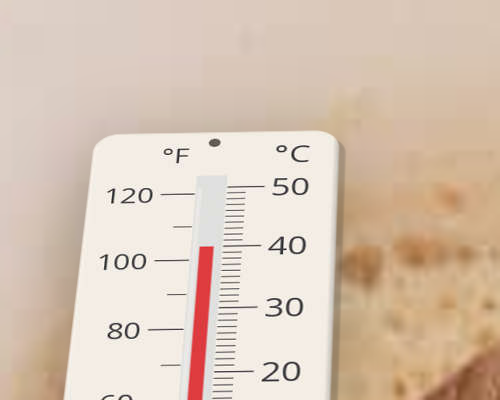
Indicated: value=40 unit=°C
